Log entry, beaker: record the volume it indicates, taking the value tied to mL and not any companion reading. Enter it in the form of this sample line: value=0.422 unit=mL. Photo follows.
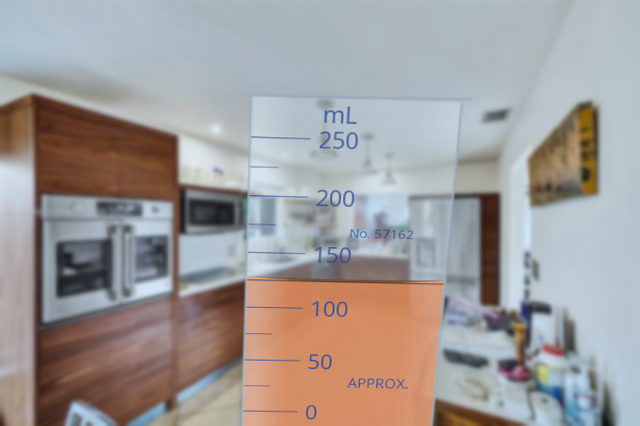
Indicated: value=125 unit=mL
